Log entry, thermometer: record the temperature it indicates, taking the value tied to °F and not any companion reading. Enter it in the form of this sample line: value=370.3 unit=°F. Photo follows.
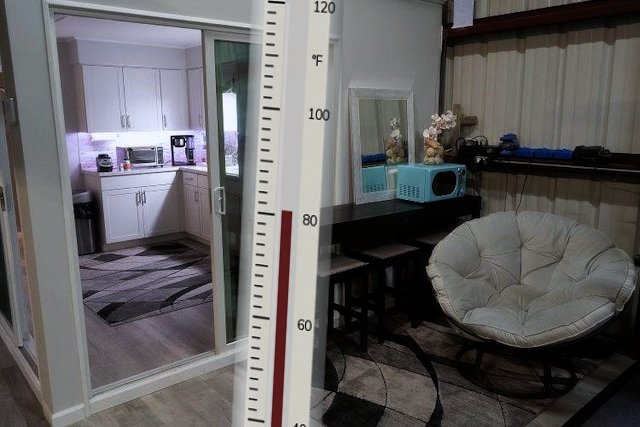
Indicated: value=81 unit=°F
